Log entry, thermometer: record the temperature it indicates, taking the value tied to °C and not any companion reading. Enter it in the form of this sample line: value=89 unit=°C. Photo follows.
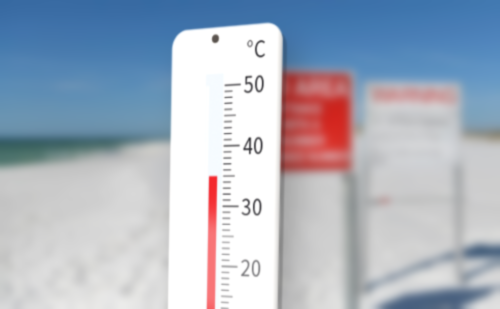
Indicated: value=35 unit=°C
